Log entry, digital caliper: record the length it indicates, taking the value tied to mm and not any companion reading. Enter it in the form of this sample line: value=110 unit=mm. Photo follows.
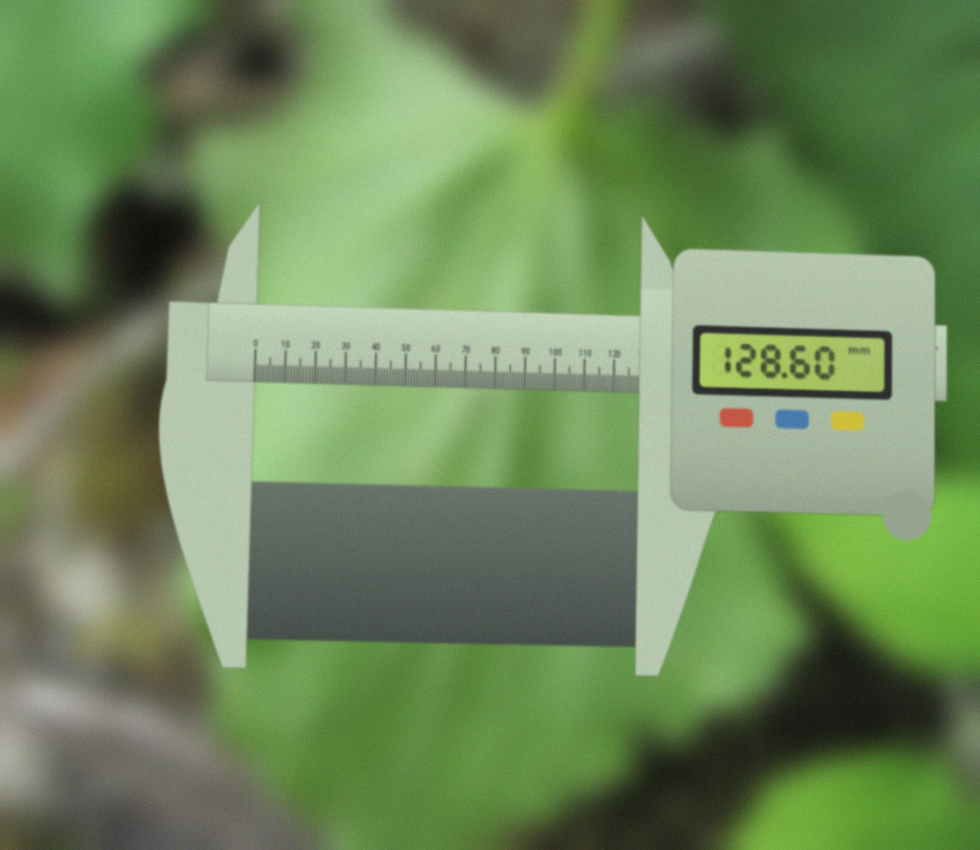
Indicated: value=128.60 unit=mm
